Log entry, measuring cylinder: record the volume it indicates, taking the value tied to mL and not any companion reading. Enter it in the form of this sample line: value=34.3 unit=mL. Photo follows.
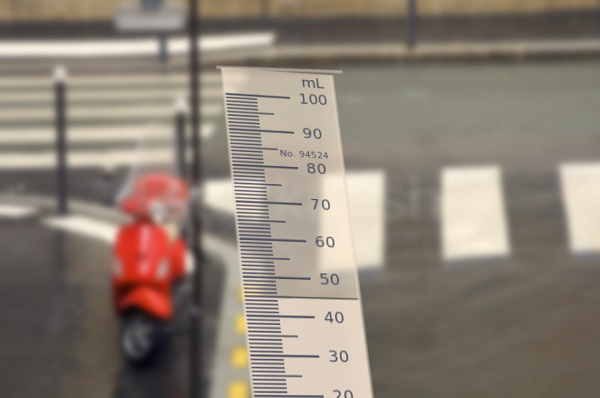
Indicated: value=45 unit=mL
